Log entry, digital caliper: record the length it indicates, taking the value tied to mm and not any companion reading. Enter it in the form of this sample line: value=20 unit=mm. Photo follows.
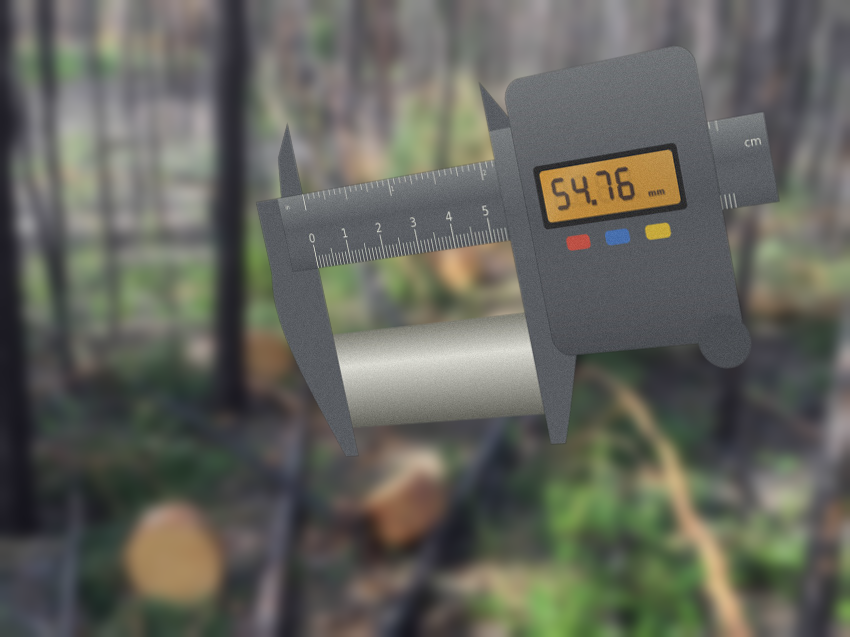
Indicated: value=54.76 unit=mm
